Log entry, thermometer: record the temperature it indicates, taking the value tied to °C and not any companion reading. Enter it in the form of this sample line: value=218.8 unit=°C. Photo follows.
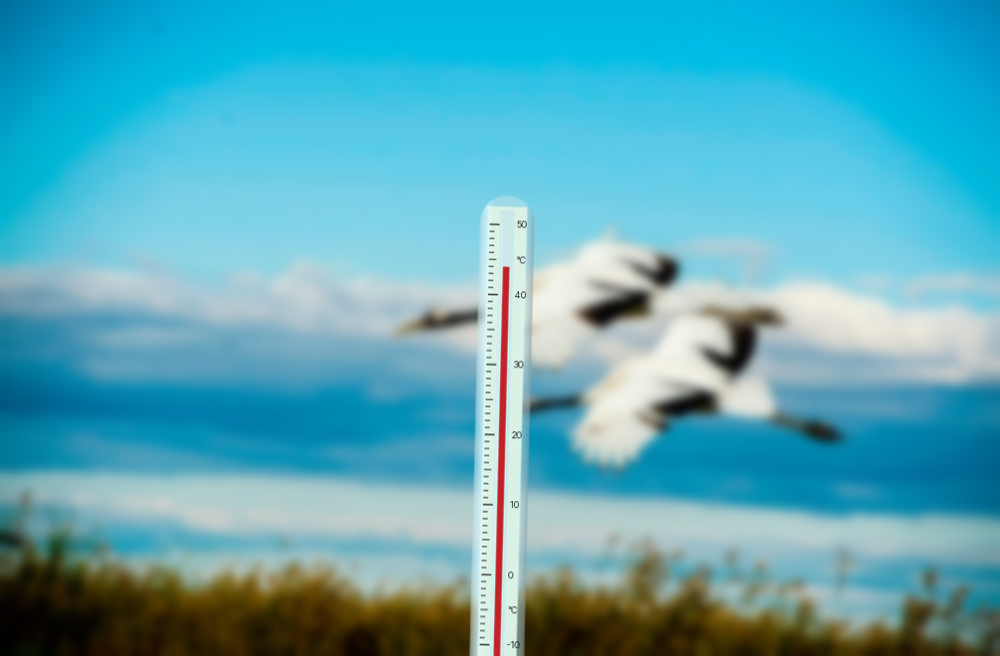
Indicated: value=44 unit=°C
